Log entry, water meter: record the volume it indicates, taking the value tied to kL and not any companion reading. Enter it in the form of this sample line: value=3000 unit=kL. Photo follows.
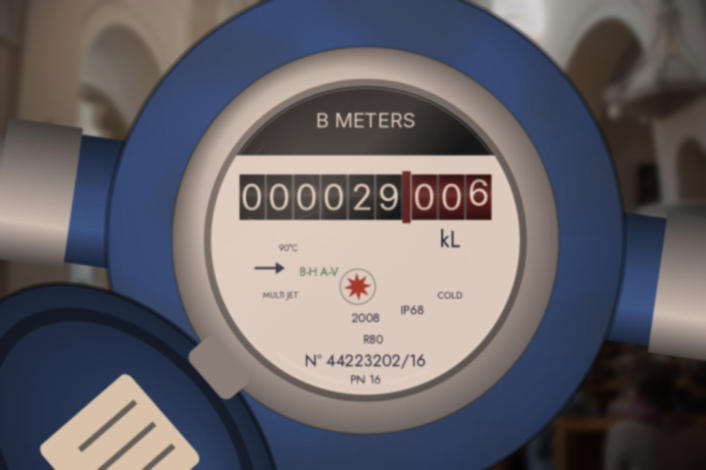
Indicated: value=29.006 unit=kL
